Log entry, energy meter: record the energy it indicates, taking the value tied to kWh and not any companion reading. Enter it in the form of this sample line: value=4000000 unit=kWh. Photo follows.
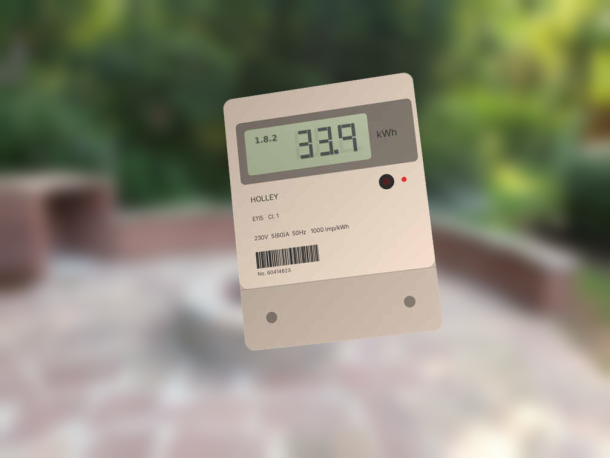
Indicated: value=33.9 unit=kWh
